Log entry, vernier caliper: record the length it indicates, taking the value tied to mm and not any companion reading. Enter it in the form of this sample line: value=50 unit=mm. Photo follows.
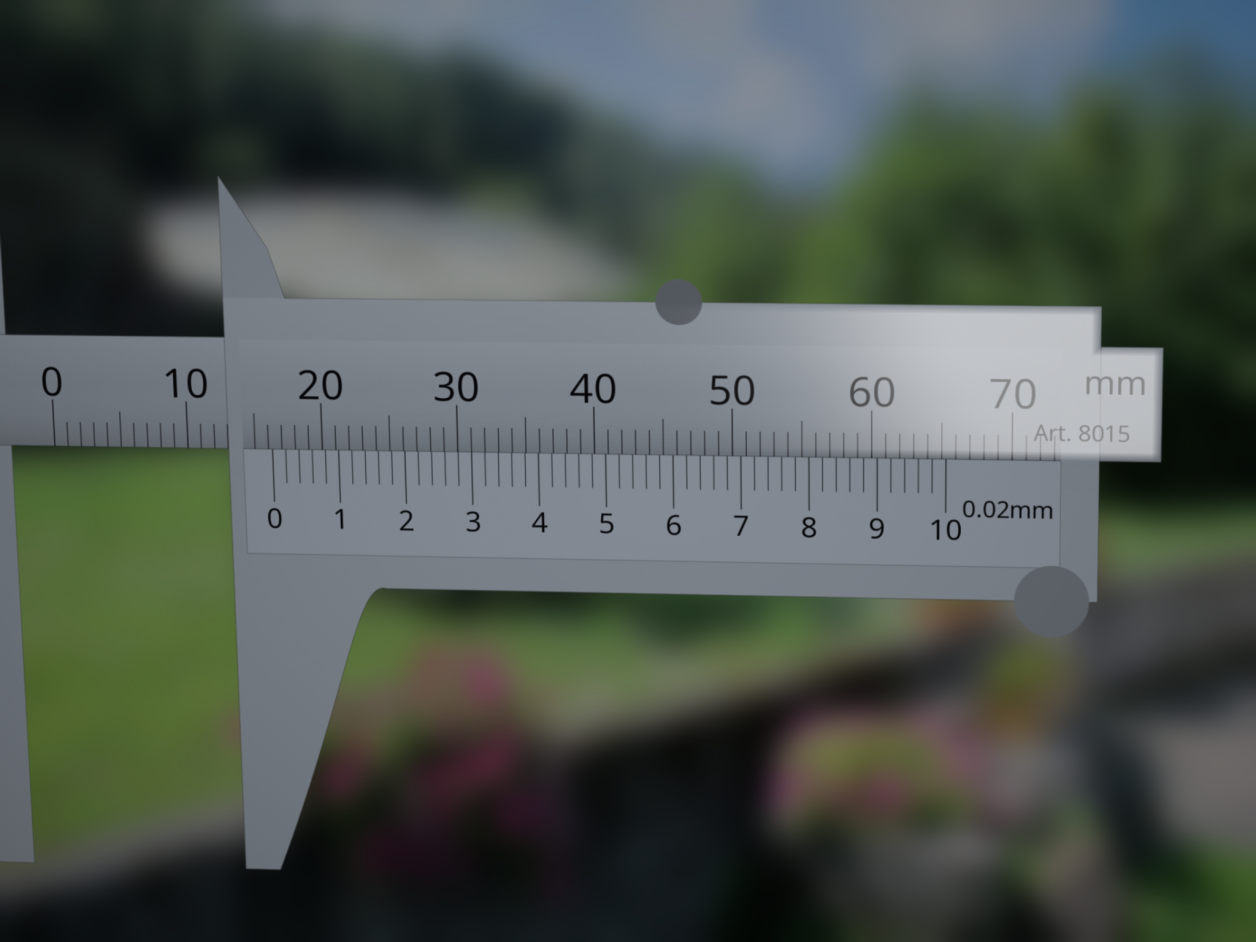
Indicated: value=16.3 unit=mm
